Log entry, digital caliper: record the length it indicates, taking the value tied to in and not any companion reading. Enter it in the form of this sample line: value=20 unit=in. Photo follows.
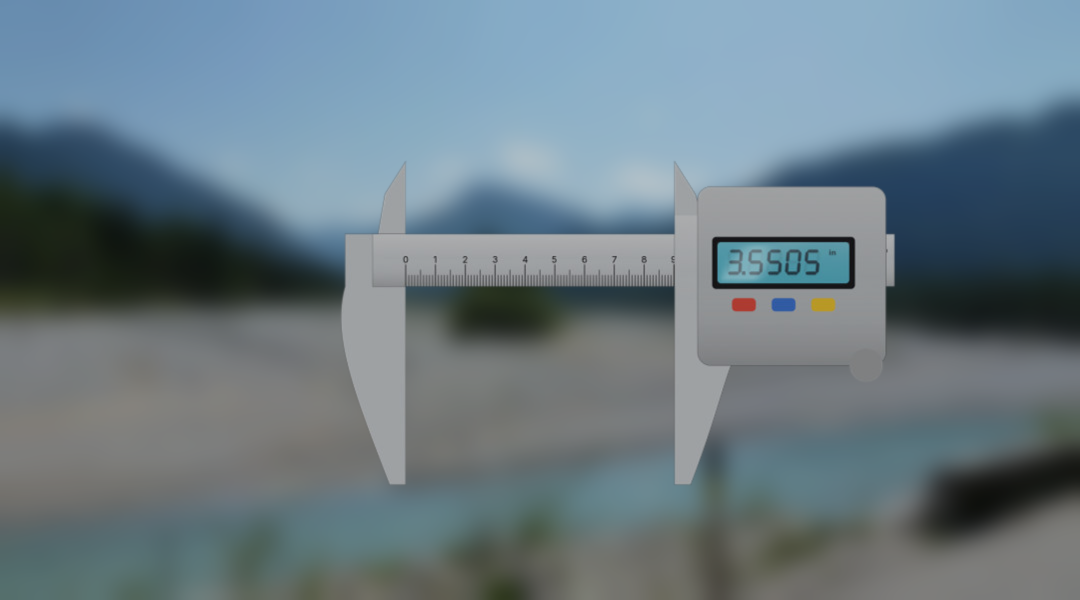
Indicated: value=3.5505 unit=in
